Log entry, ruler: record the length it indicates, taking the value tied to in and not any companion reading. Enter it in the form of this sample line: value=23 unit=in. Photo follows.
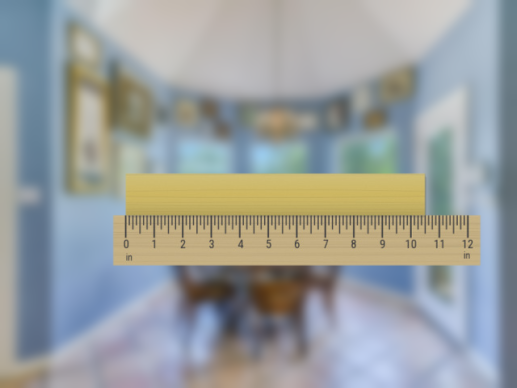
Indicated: value=10.5 unit=in
